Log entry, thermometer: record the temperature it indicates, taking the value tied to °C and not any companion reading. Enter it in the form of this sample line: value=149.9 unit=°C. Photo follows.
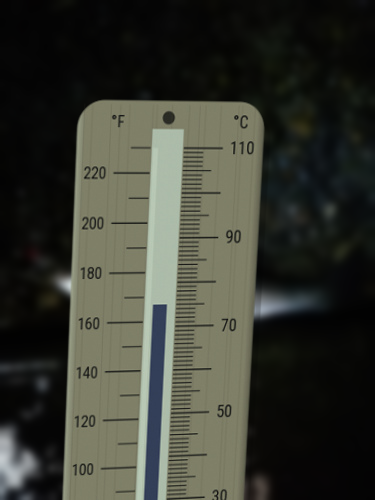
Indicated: value=75 unit=°C
